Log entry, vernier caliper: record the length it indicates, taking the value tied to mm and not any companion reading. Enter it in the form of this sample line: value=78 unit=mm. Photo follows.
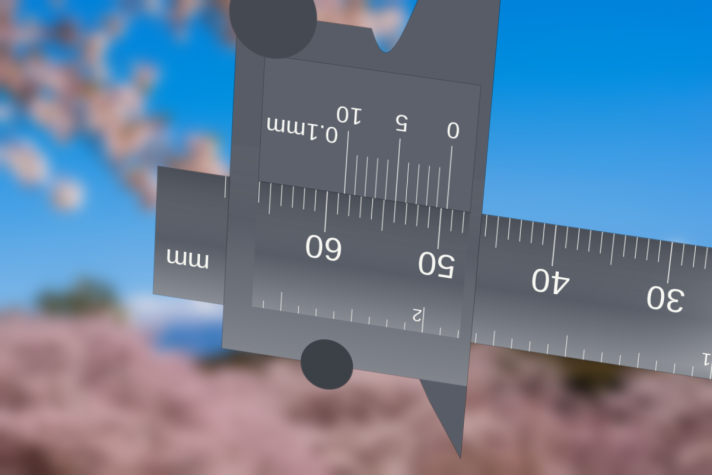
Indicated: value=49.5 unit=mm
